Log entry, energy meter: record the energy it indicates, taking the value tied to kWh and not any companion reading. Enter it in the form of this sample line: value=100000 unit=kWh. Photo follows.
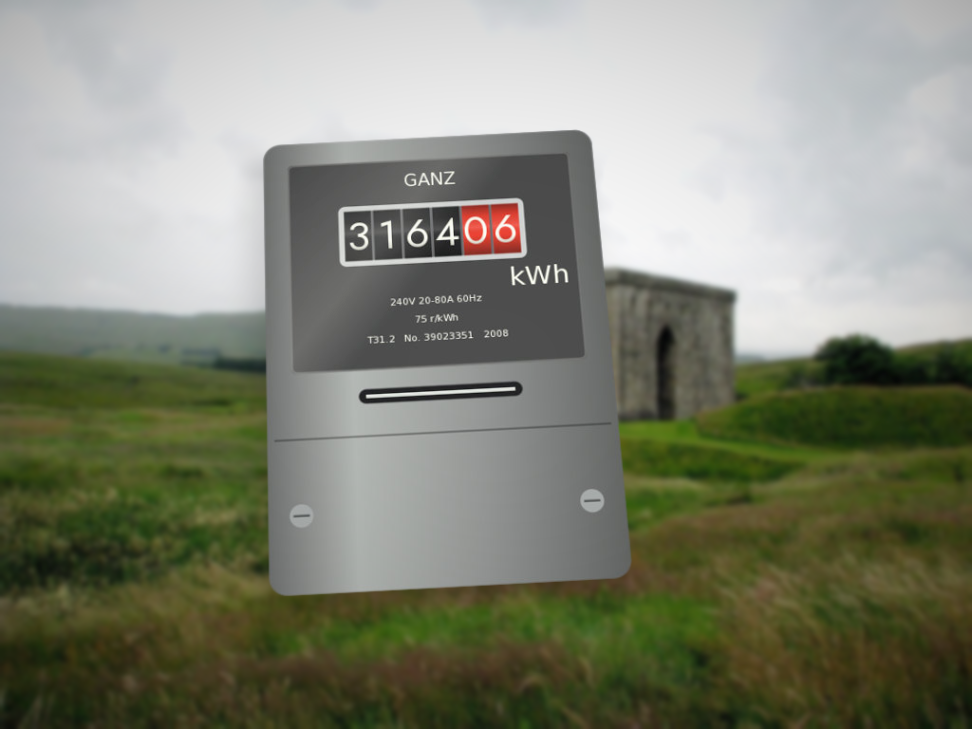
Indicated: value=3164.06 unit=kWh
